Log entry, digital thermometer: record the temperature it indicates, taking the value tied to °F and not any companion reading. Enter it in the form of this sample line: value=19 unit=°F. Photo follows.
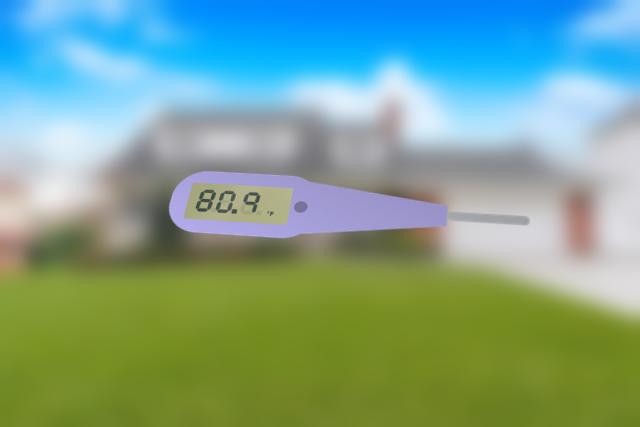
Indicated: value=80.9 unit=°F
